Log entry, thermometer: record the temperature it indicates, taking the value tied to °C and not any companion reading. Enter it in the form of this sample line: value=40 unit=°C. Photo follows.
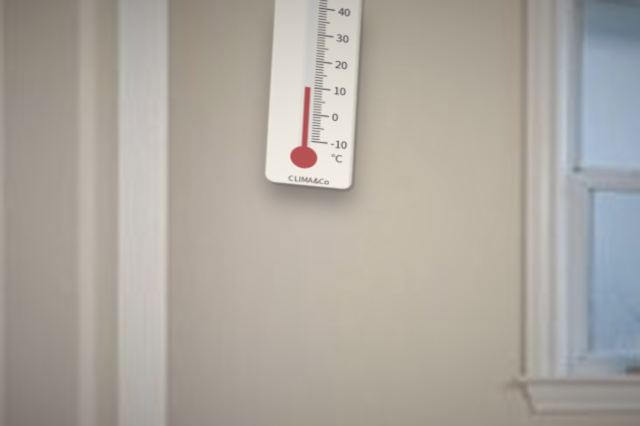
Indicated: value=10 unit=°C
